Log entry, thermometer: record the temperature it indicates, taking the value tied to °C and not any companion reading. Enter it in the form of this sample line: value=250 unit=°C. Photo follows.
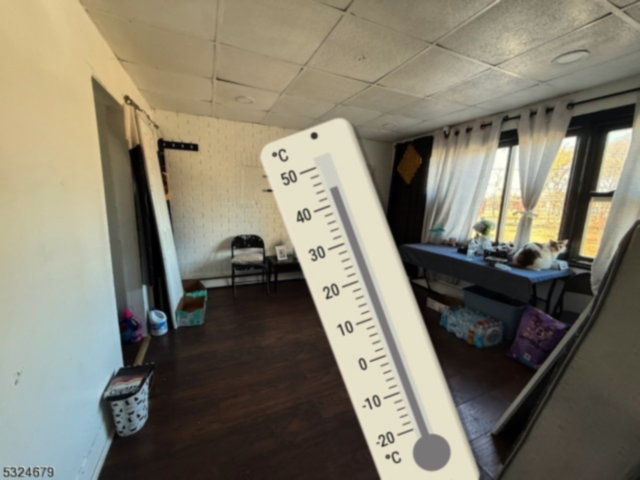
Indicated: value=44 unit=°C
